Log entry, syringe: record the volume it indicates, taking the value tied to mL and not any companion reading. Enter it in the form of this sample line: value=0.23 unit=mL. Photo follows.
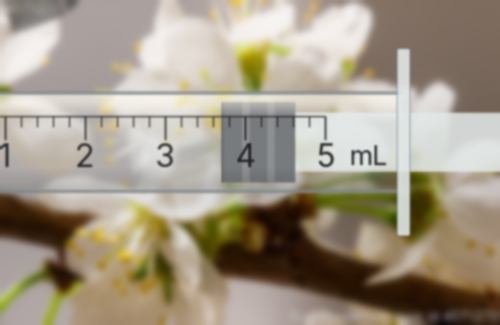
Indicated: value=3.7 unit=mL
